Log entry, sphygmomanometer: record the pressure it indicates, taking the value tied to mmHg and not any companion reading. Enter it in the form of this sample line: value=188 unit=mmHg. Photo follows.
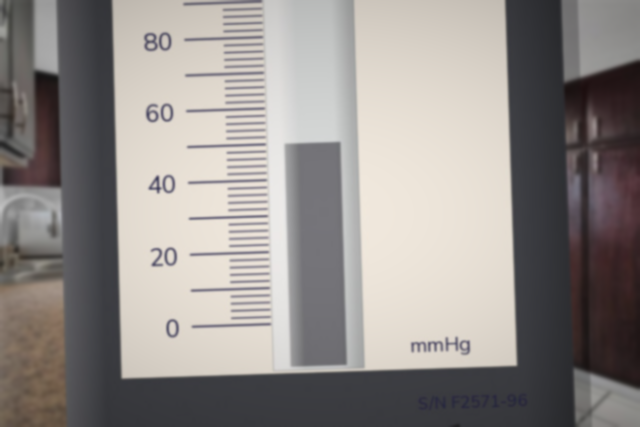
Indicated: value=50 unit=mmHg
